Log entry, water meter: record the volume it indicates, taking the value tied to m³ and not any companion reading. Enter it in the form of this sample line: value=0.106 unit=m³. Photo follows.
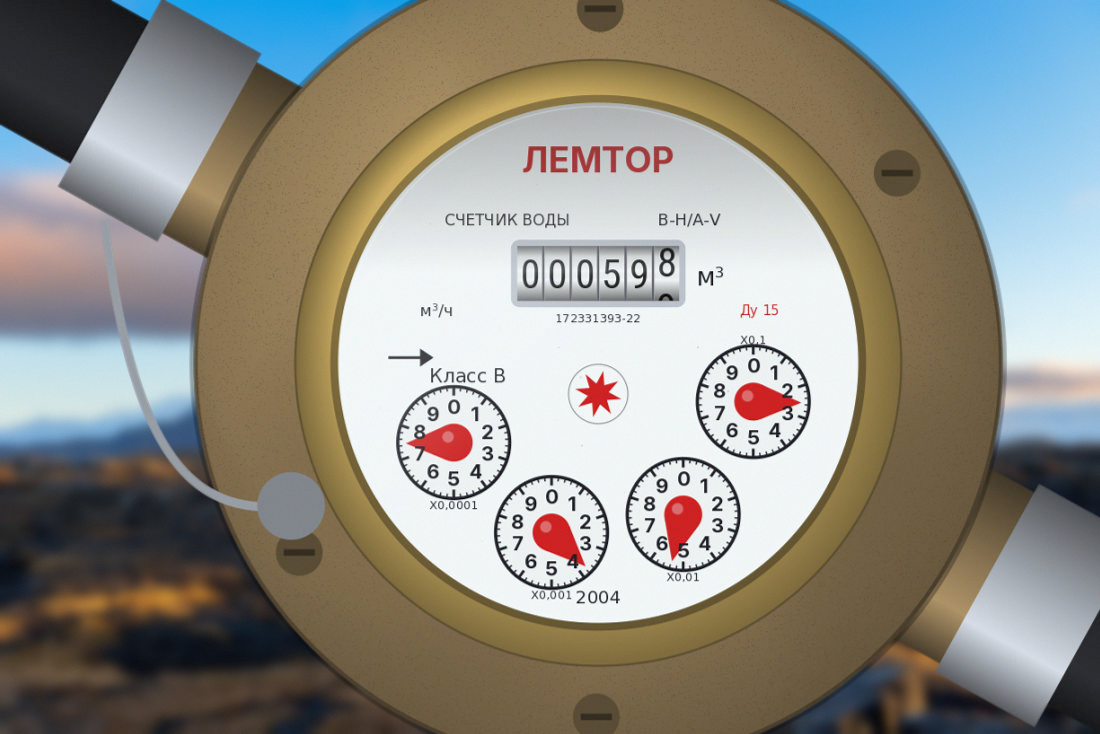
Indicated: value=598.2537 unit=m³
